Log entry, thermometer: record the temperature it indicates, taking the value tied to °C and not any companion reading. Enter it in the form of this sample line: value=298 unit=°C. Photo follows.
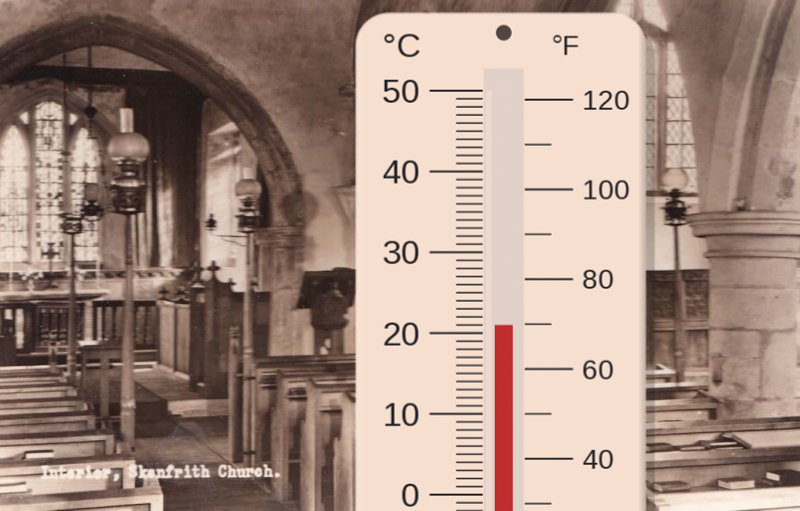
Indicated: value=21 unit=°C
